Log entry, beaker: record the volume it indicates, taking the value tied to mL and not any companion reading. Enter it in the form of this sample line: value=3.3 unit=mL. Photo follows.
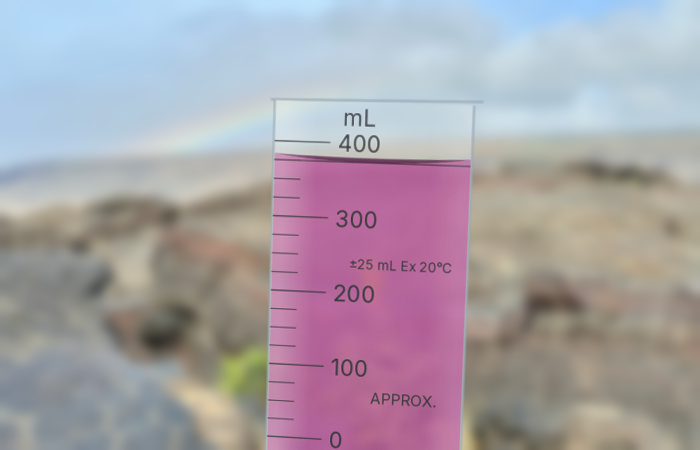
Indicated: value=375 unit=mL
